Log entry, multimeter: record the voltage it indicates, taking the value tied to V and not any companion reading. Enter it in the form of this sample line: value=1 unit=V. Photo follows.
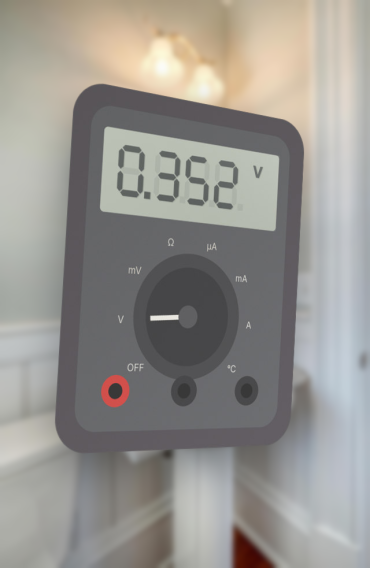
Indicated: value=0.352 unit=V
